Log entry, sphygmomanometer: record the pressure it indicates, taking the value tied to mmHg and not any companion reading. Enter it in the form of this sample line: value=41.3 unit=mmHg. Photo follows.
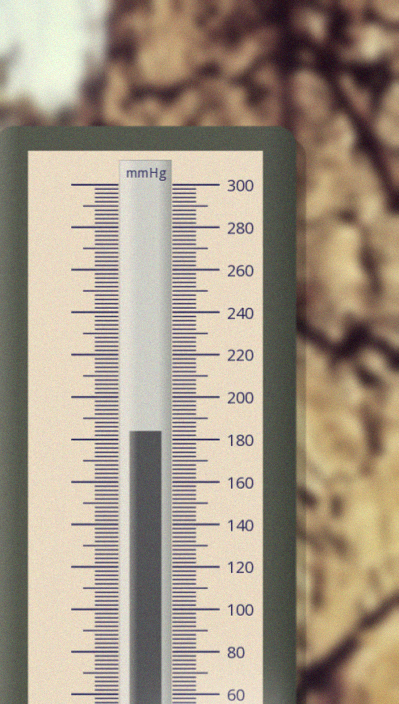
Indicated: value=184 unit=mmHg
